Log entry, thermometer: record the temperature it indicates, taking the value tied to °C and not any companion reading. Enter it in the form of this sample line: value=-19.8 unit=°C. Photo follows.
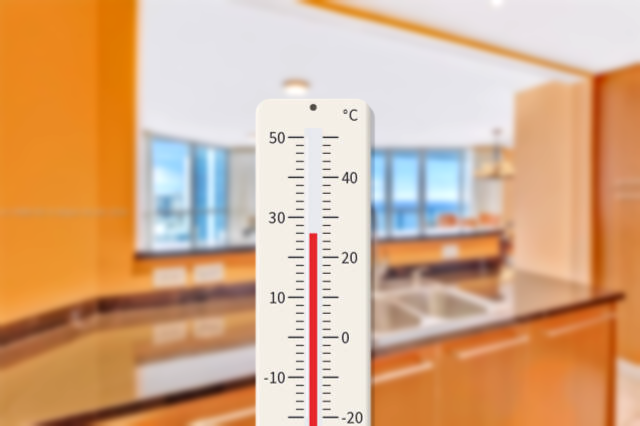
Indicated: value=26 unit=°C
